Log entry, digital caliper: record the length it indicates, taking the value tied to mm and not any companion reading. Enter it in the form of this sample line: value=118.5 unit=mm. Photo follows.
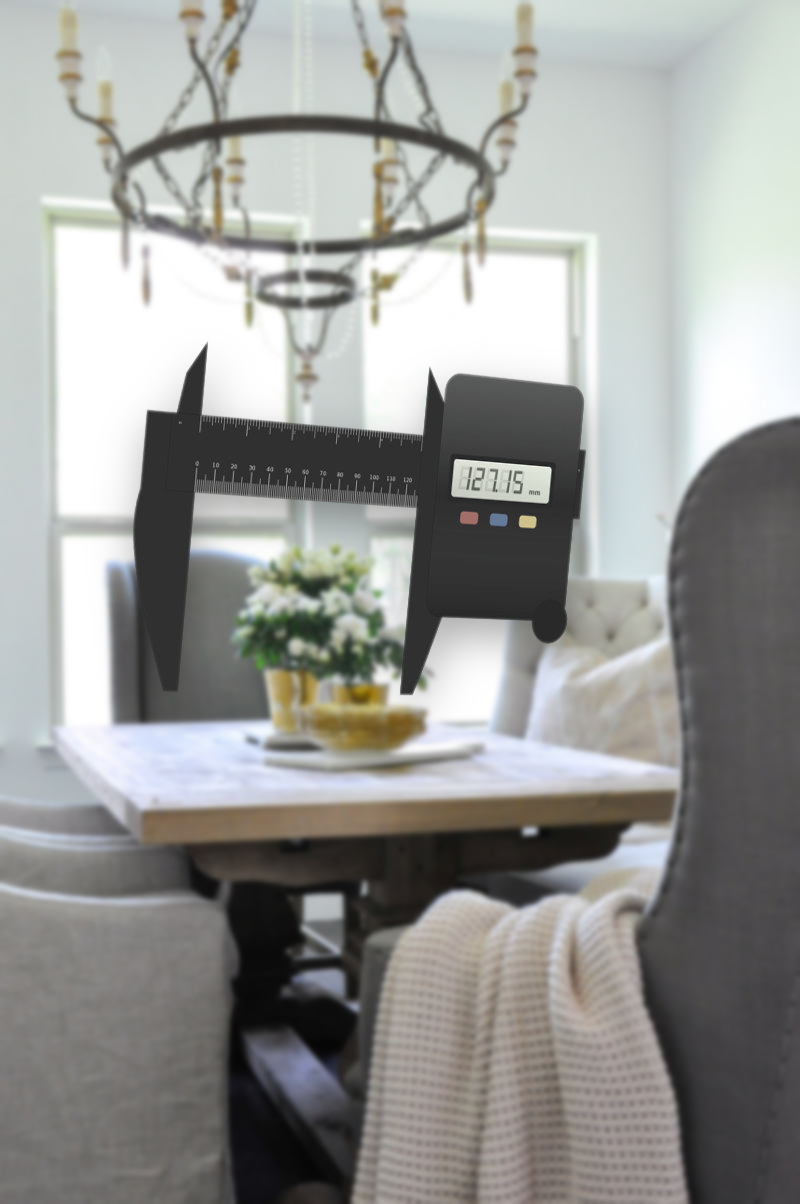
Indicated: value=127.15 unit=mm
